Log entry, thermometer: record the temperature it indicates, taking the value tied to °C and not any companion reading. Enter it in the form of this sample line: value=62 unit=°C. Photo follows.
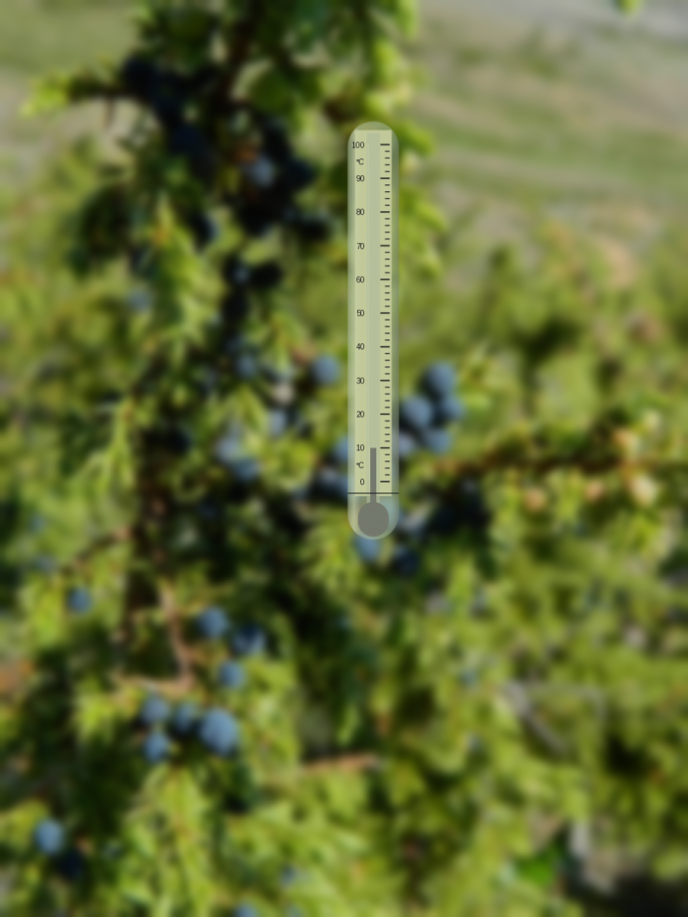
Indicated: value=10 unit=°C
